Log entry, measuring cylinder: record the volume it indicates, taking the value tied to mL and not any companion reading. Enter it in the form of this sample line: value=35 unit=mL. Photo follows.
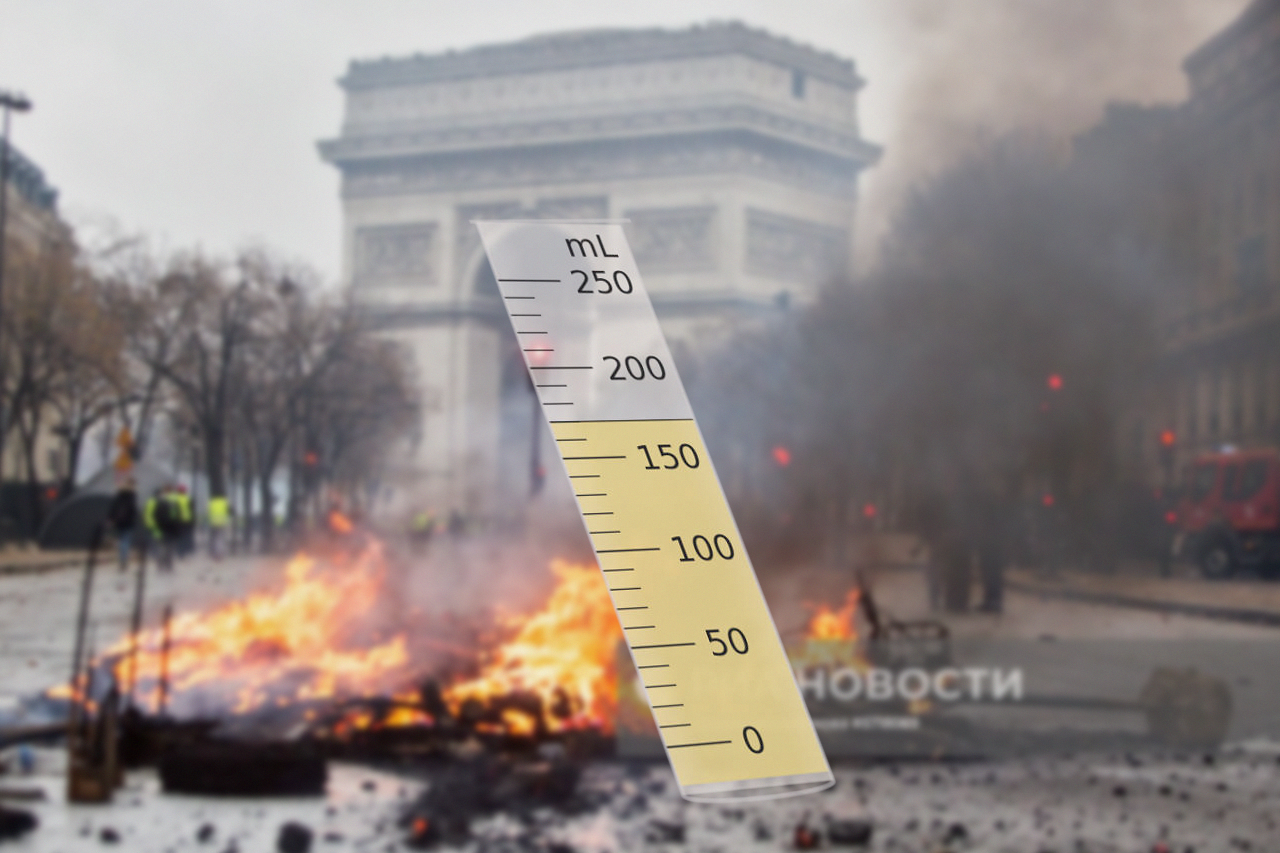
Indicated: value=170 unit=mL
